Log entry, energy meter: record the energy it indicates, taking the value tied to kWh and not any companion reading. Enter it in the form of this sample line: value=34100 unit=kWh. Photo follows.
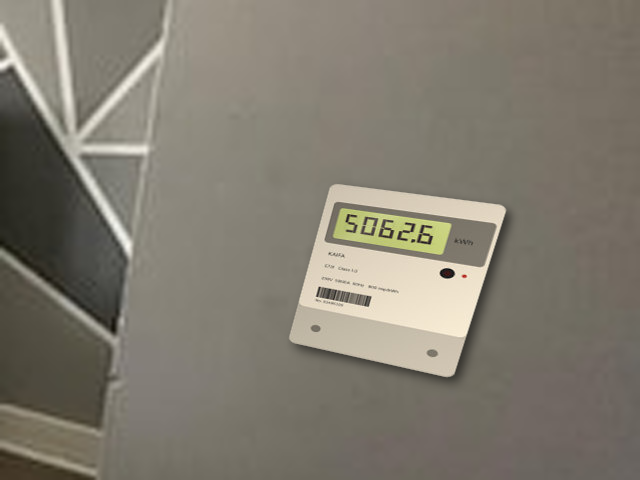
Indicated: value=5062.6 unit=kWh
